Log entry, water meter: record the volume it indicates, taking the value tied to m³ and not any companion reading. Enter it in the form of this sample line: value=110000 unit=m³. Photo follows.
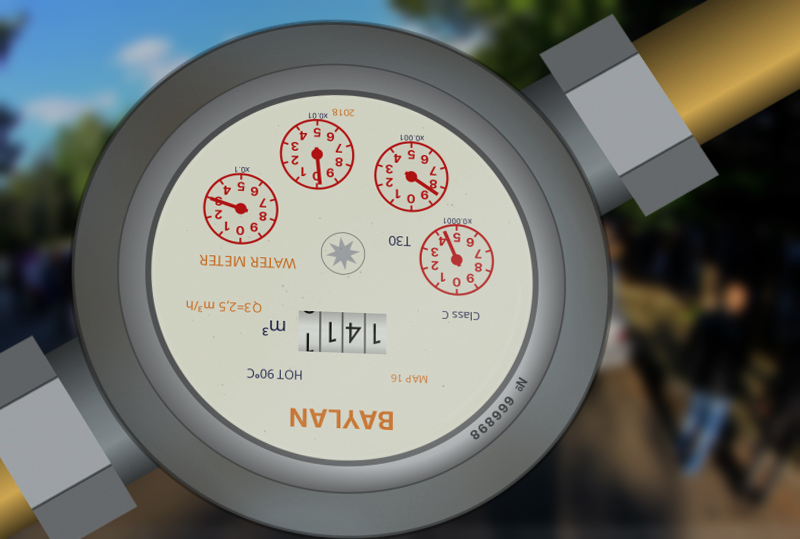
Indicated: value=1411.2984 unit=m³
